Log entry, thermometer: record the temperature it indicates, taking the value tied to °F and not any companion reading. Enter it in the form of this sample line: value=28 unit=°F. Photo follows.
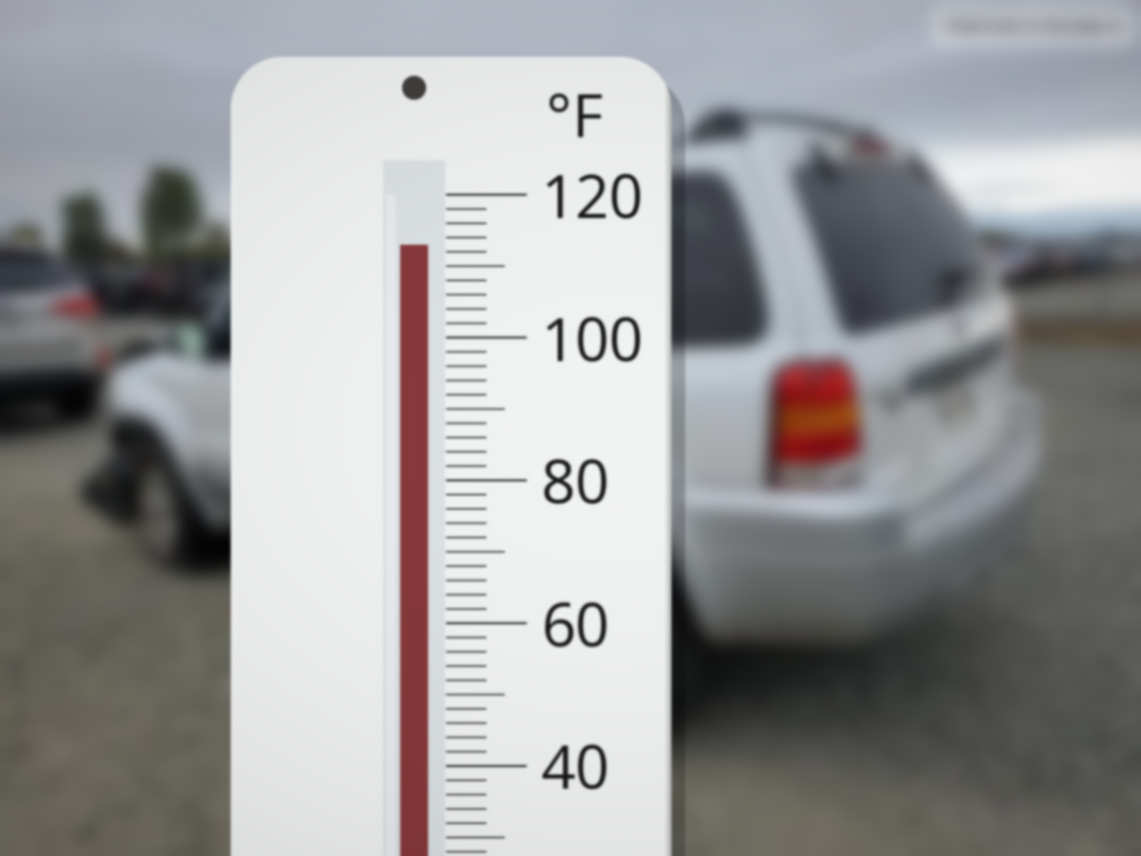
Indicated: value=113 unit=°F
